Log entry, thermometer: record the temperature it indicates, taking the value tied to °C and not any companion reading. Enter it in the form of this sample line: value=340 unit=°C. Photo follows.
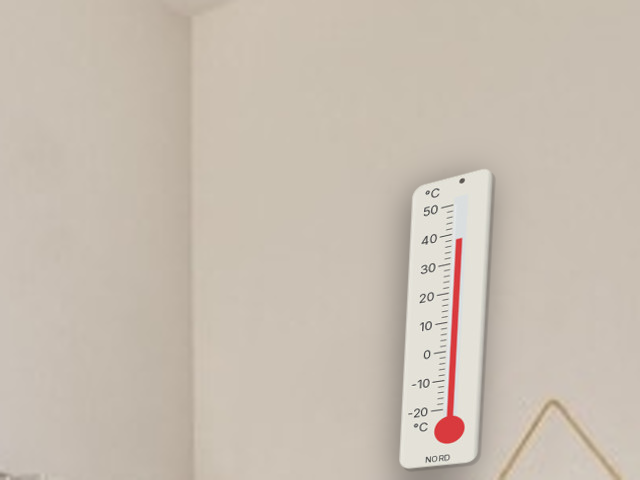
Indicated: value=38 unit=°C
